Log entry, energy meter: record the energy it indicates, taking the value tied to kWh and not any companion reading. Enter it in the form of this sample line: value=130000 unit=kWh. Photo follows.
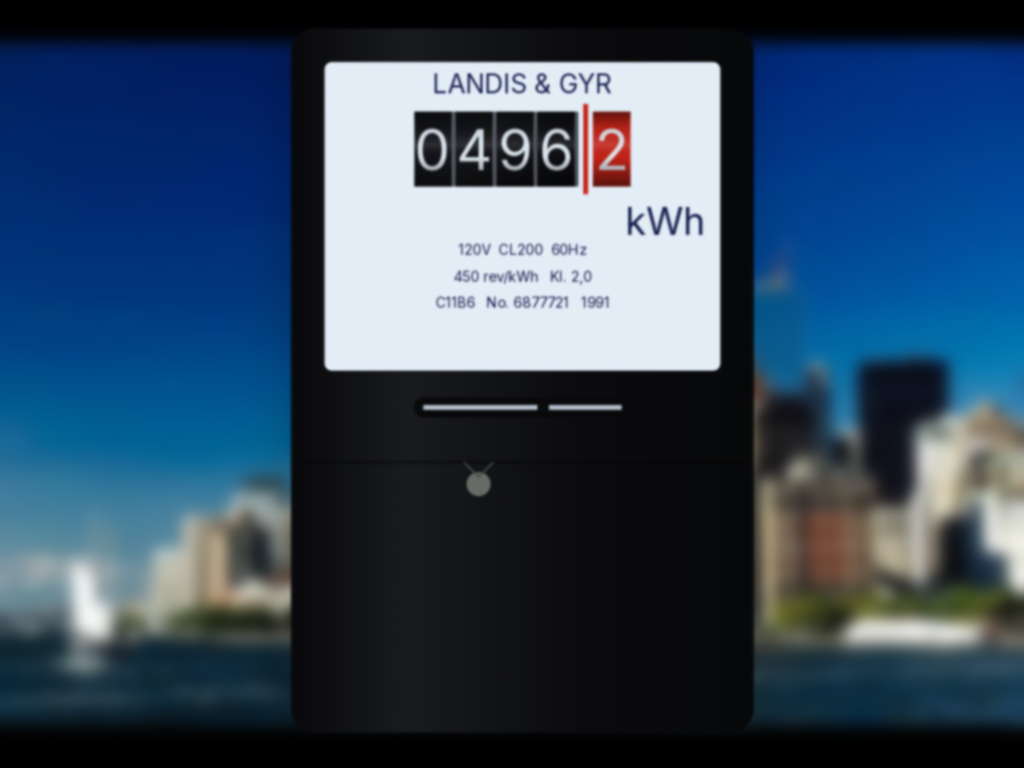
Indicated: value=496.2 unit=kWh
